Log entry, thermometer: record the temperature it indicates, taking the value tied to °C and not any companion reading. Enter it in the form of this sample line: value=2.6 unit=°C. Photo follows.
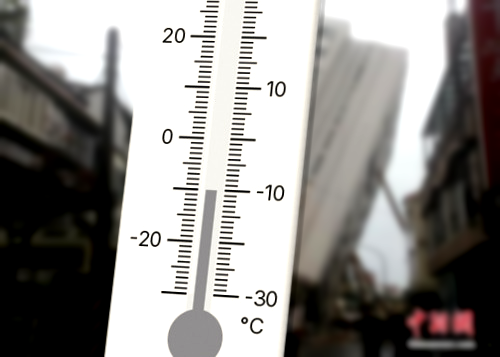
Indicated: value=-10 unit=°C
